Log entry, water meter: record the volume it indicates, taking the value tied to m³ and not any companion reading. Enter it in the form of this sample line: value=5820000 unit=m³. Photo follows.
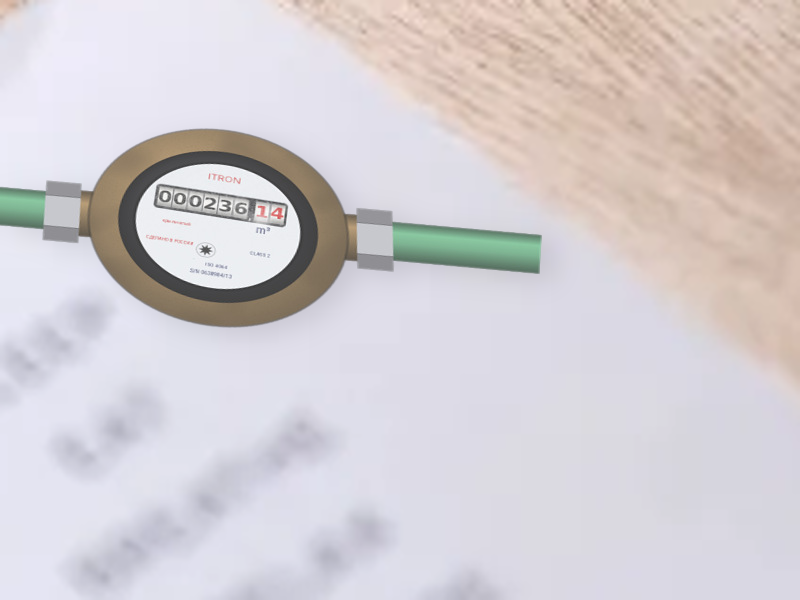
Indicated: value=236.14 unit=m³
